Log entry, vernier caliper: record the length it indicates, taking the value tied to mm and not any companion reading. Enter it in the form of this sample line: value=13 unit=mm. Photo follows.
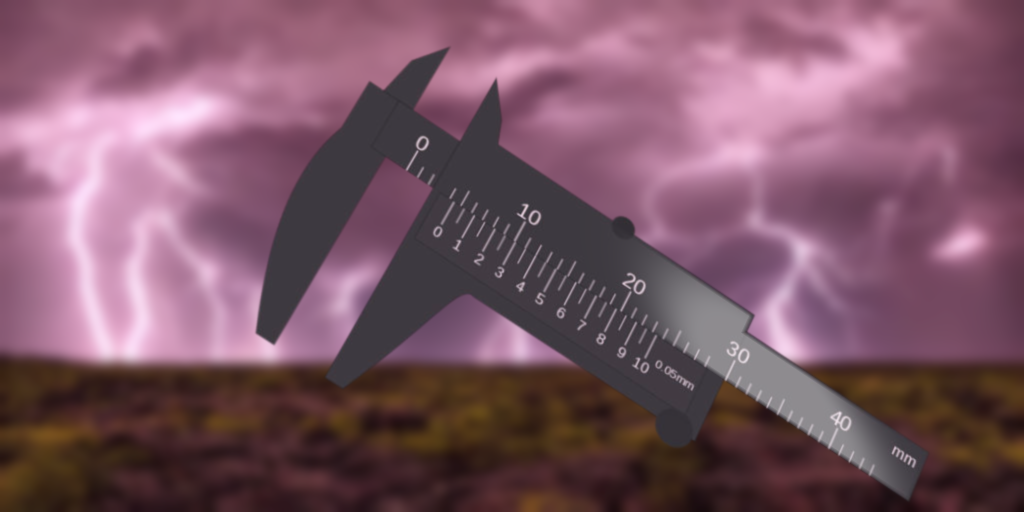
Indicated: value=4.4 unit=mm
